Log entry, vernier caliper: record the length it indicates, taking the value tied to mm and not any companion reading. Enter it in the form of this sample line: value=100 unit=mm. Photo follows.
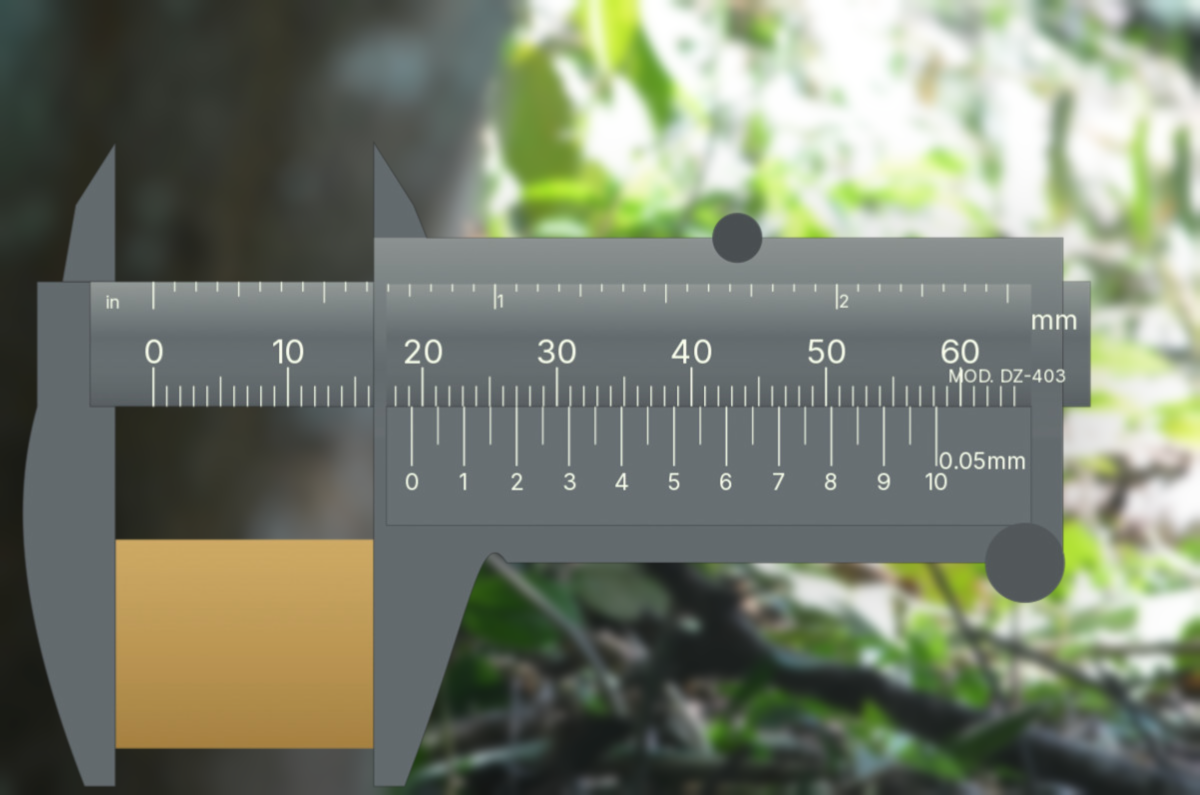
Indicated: value=19.2 unit=mm
